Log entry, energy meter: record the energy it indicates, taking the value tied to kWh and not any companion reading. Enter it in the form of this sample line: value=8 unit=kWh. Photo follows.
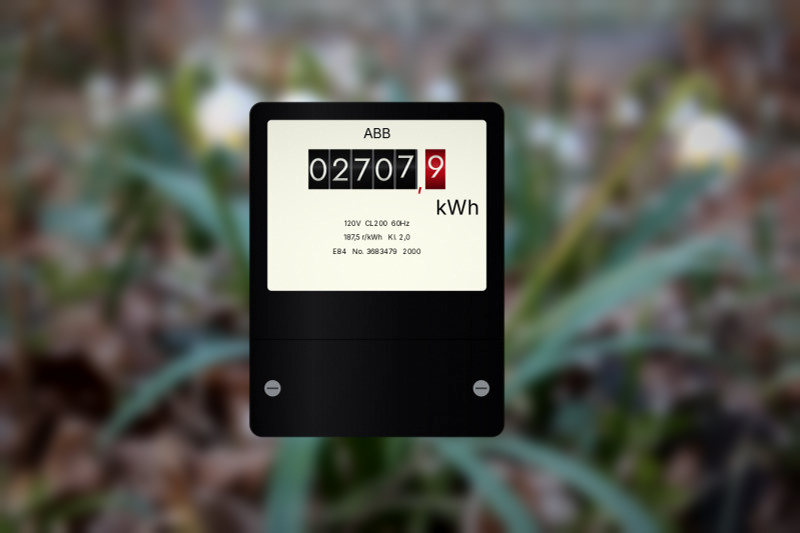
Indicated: value=2707.9 unit=kWh
